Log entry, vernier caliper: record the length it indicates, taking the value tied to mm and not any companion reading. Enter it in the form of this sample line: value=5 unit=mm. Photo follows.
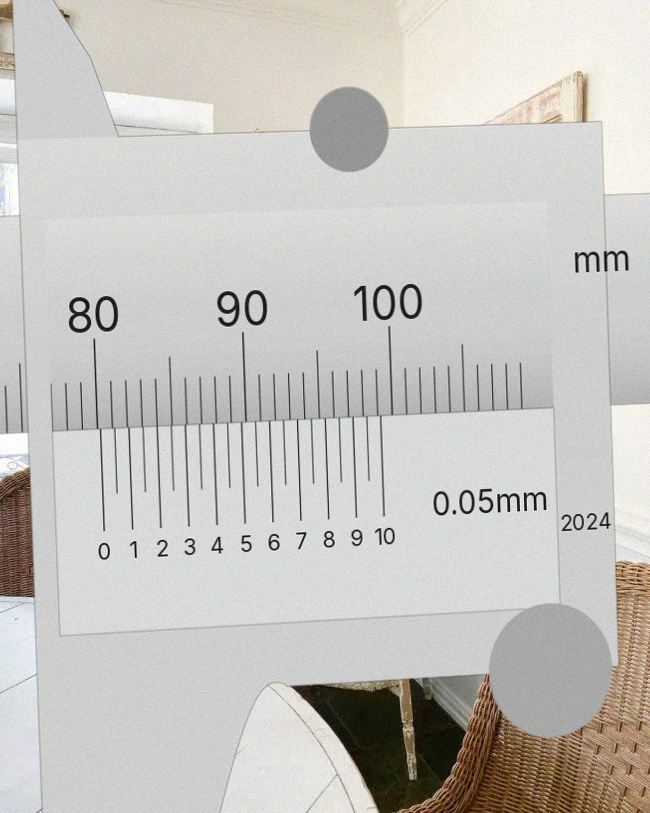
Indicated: value=80.2 unit=mm
